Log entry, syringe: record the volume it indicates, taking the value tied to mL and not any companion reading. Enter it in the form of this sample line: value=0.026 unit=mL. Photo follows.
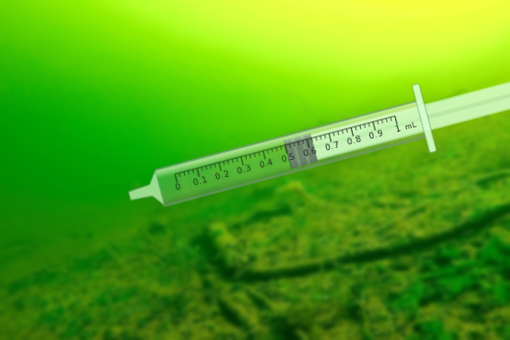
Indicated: value=0.5 unit=mL
